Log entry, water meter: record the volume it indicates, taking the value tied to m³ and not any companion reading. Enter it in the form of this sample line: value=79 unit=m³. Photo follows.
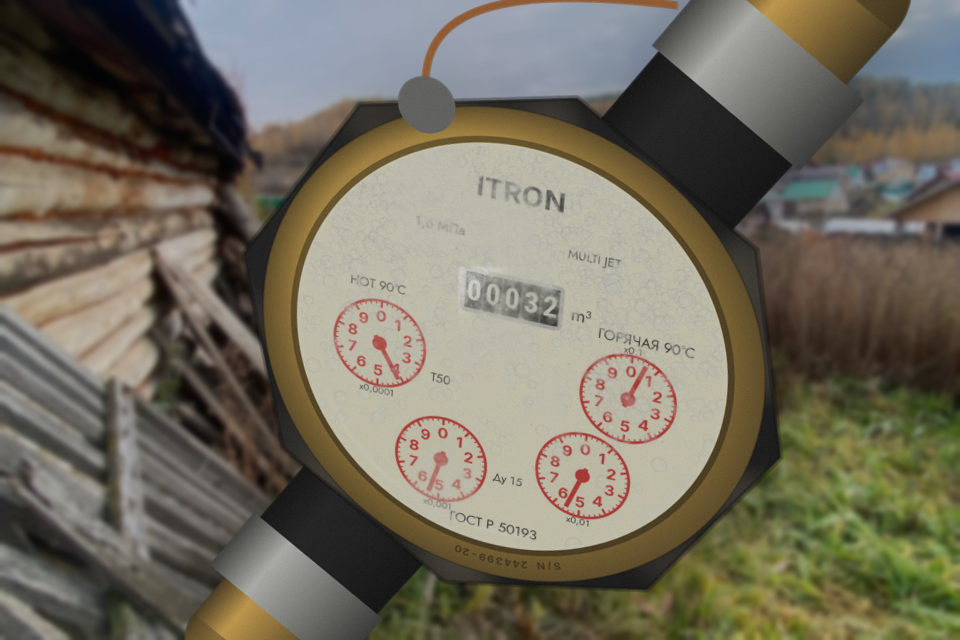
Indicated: value=32.0554 unit=m³
